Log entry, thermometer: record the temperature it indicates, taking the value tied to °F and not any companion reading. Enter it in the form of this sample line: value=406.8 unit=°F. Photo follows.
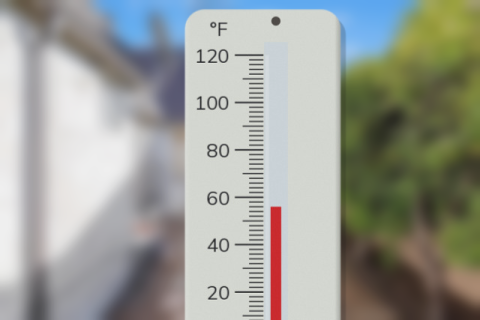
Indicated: value=56 unit=°F
